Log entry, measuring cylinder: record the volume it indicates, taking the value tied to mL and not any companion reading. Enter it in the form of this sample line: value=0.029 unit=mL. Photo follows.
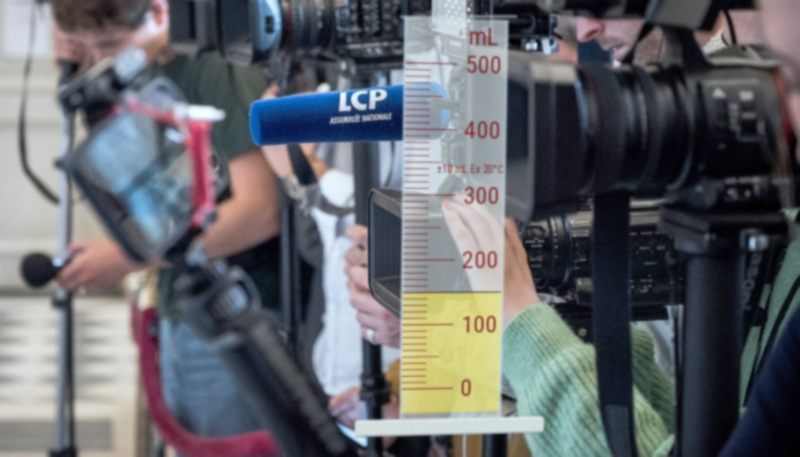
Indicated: value=150 unit=mL
